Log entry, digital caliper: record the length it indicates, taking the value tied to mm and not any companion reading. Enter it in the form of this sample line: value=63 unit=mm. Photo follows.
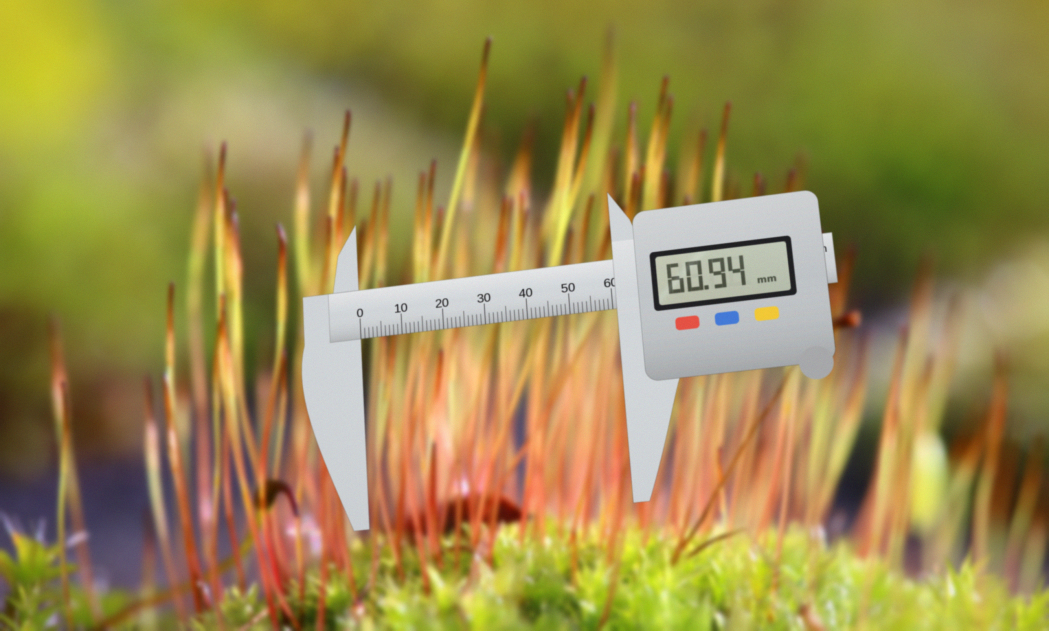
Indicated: value=60.94 unit=mm
